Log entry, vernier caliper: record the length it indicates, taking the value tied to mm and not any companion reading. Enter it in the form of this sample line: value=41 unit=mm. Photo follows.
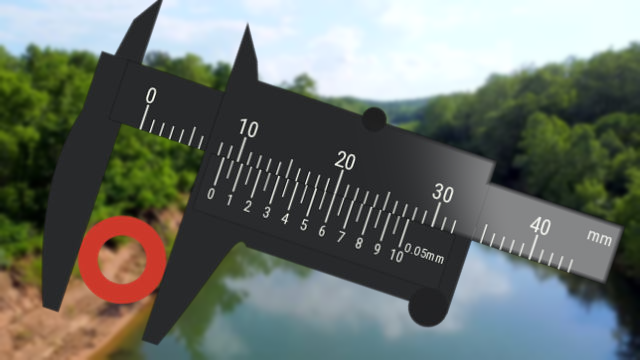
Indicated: value=8.6 unit=mm
